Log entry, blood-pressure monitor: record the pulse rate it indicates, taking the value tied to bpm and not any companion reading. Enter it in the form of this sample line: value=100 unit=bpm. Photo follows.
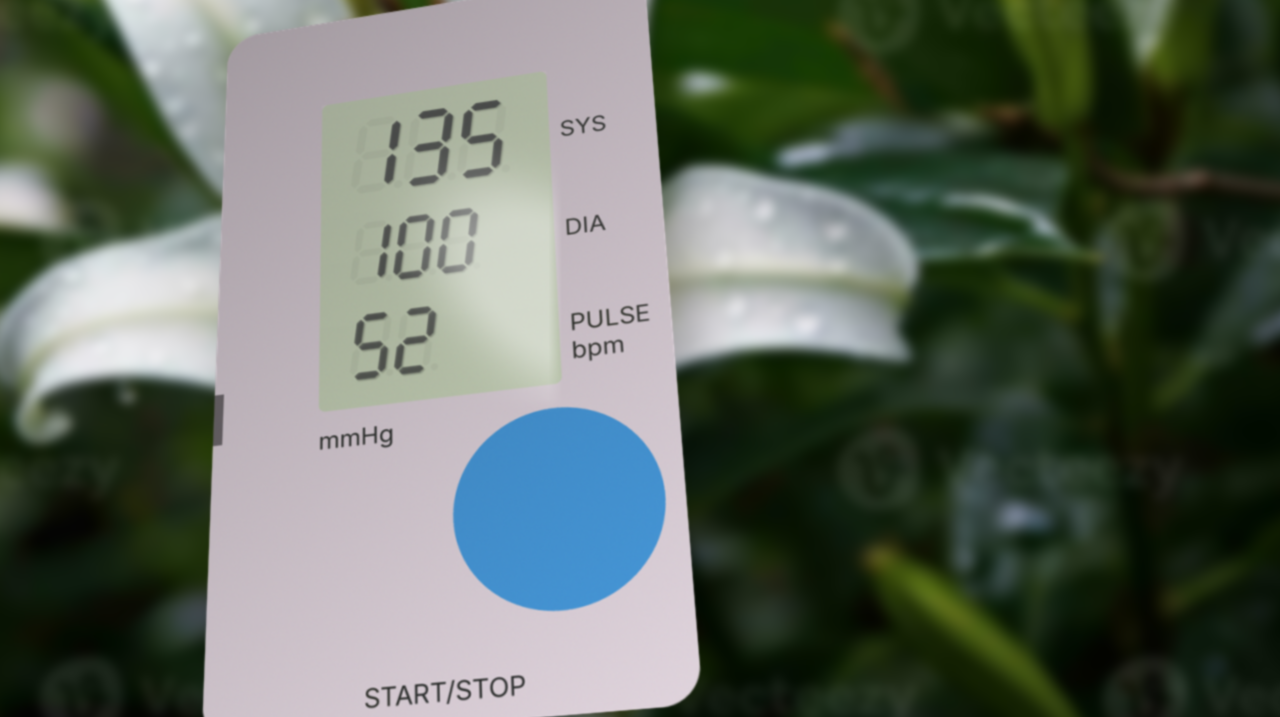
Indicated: value=52 unit=bpm
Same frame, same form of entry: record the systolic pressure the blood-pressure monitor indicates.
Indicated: value=135 unit=mmHg
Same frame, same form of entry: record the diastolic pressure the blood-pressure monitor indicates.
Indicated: value=100 unit=mmHg
